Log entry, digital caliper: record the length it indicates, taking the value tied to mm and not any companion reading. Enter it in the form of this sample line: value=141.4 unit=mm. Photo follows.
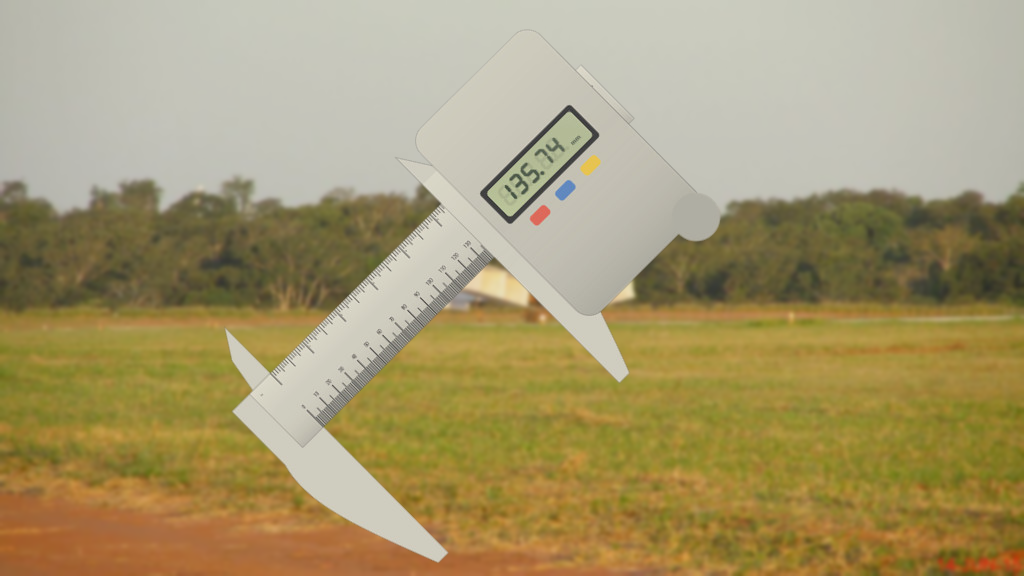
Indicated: value=135.74 unit=mm
